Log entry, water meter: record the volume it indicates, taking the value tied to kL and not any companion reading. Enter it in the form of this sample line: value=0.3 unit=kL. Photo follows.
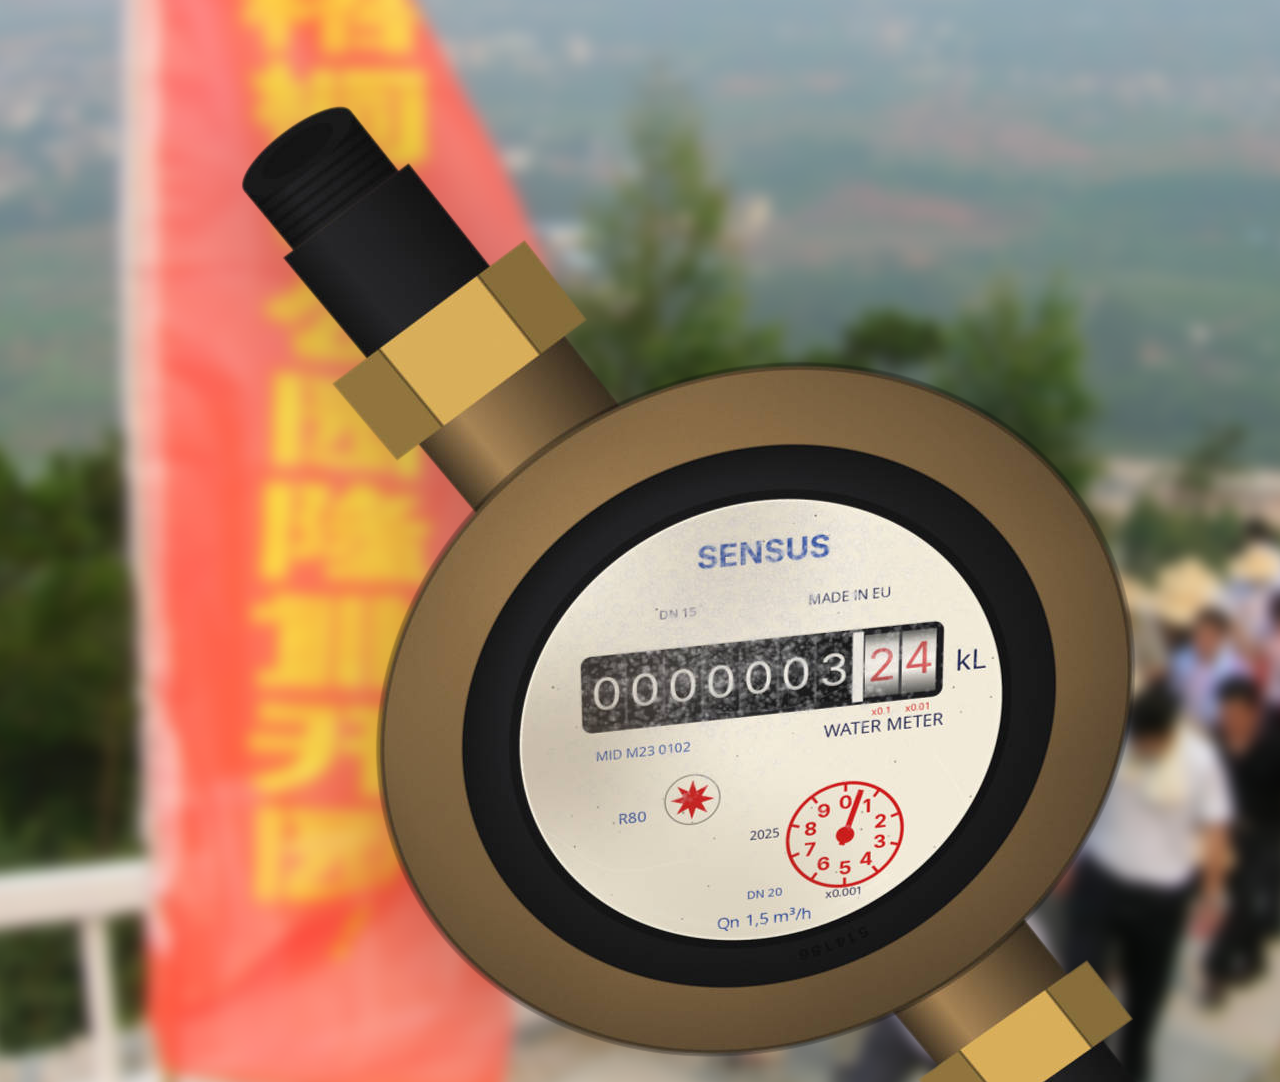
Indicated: value=3.240 unit=kL
